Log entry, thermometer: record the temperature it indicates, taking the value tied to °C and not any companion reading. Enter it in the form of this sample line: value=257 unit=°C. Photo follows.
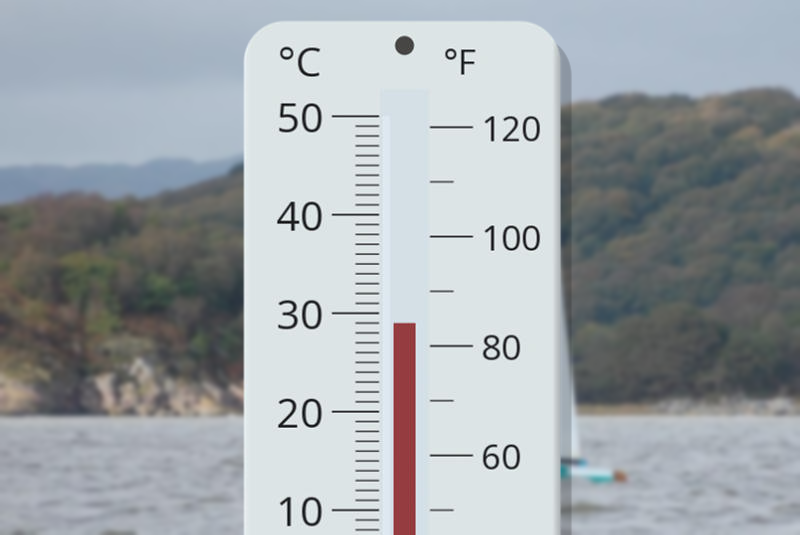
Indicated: value=29 unit=°C
